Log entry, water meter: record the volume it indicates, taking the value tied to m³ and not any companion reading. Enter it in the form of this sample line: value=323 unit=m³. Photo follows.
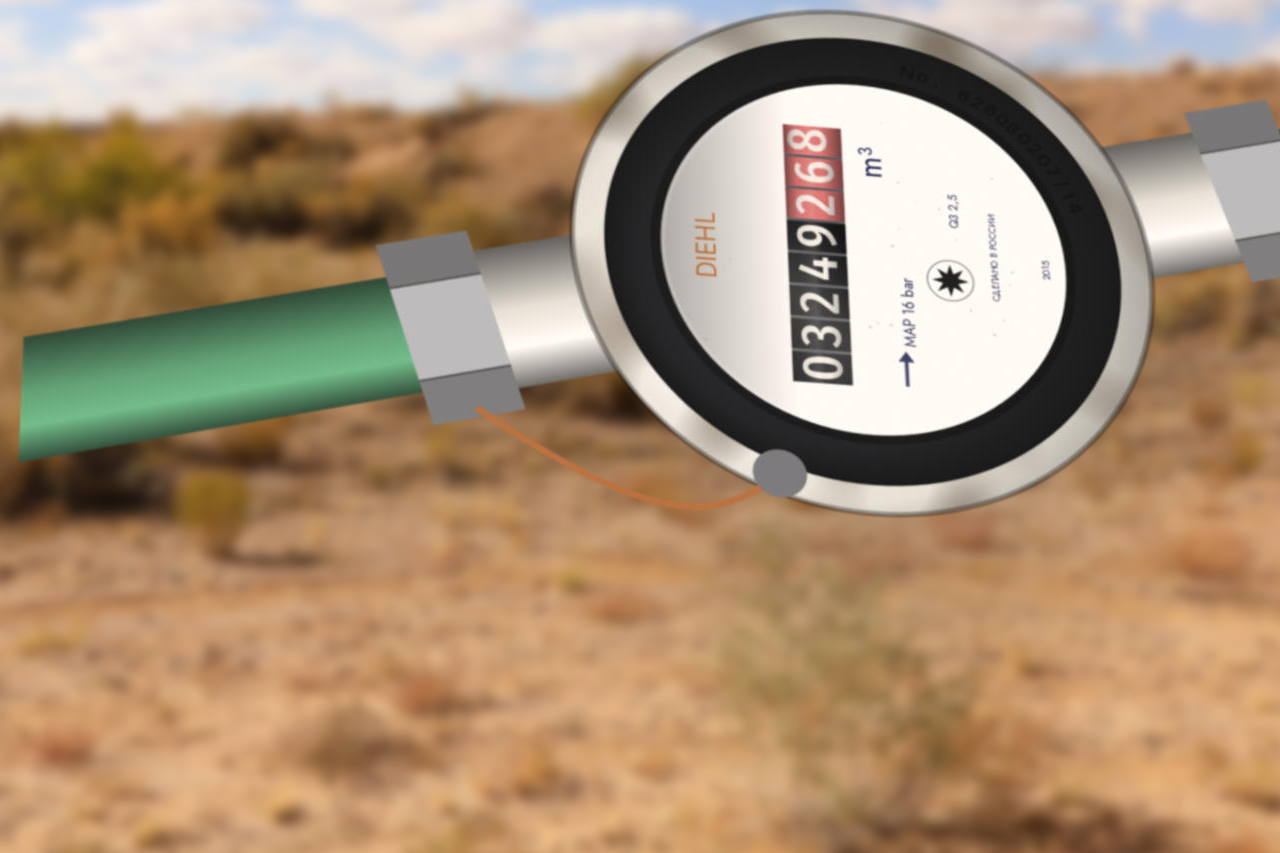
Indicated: value=3249.268 unit=m³
